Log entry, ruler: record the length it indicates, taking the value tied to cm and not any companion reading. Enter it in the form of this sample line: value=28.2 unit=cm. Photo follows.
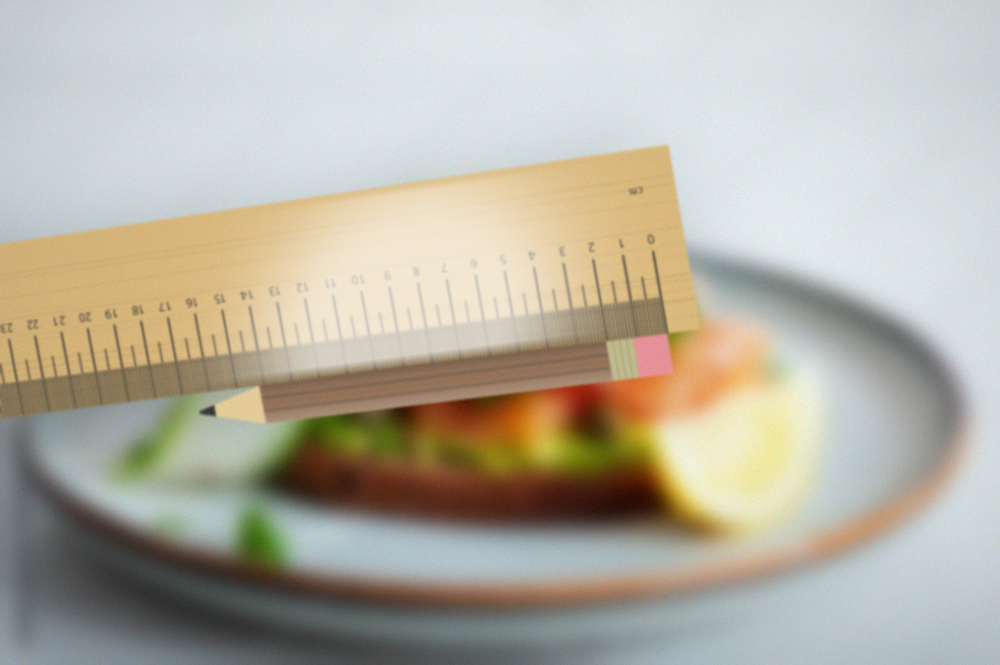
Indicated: value=16.5 unit=cm
